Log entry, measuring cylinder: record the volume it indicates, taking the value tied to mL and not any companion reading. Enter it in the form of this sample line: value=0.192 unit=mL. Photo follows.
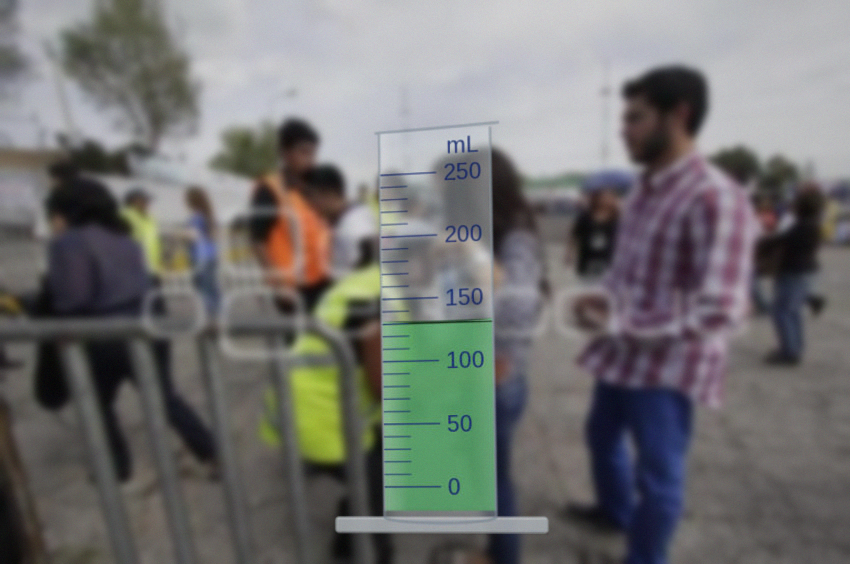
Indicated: value=130 unit=mL
